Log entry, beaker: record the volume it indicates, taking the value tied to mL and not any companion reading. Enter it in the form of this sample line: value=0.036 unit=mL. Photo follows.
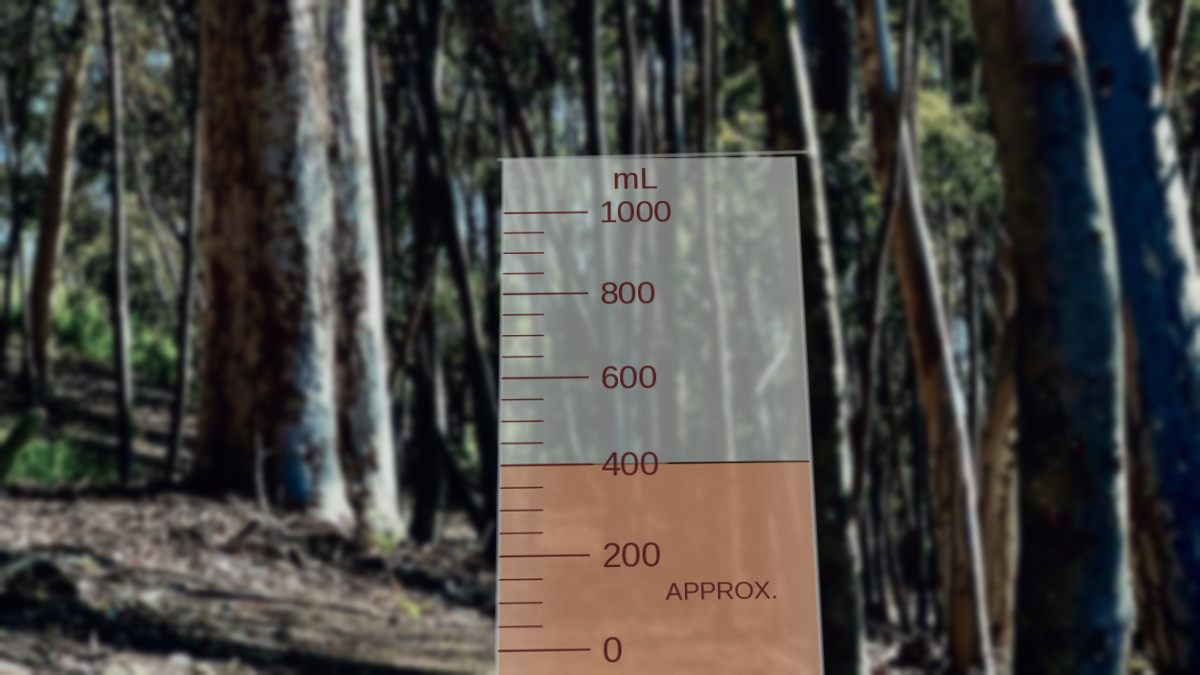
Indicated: value=400 unit=mL
